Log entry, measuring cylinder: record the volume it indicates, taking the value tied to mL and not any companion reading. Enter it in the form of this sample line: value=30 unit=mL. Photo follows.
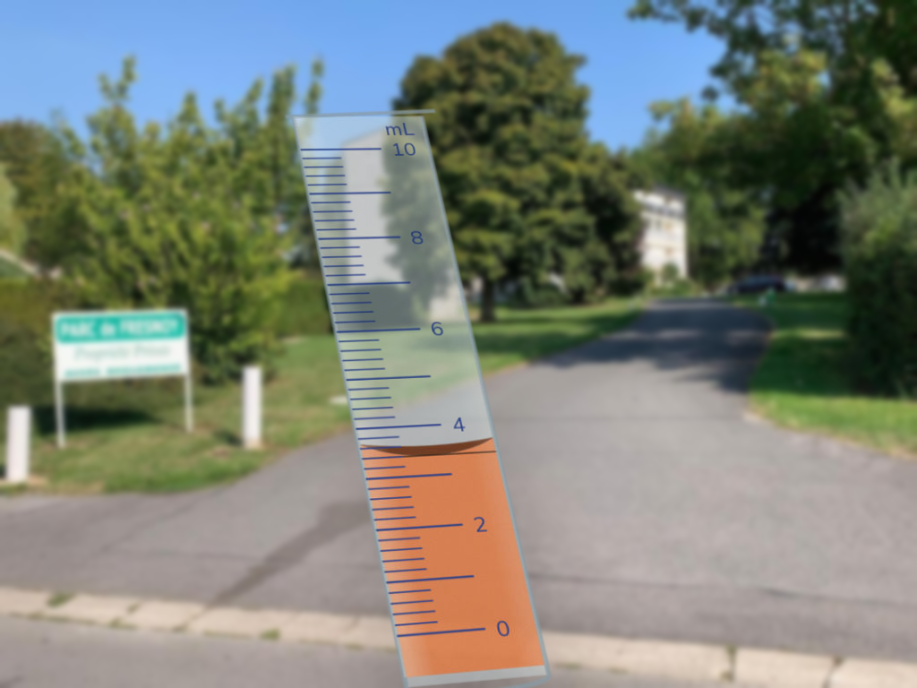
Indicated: value=3.4 unit=mL
